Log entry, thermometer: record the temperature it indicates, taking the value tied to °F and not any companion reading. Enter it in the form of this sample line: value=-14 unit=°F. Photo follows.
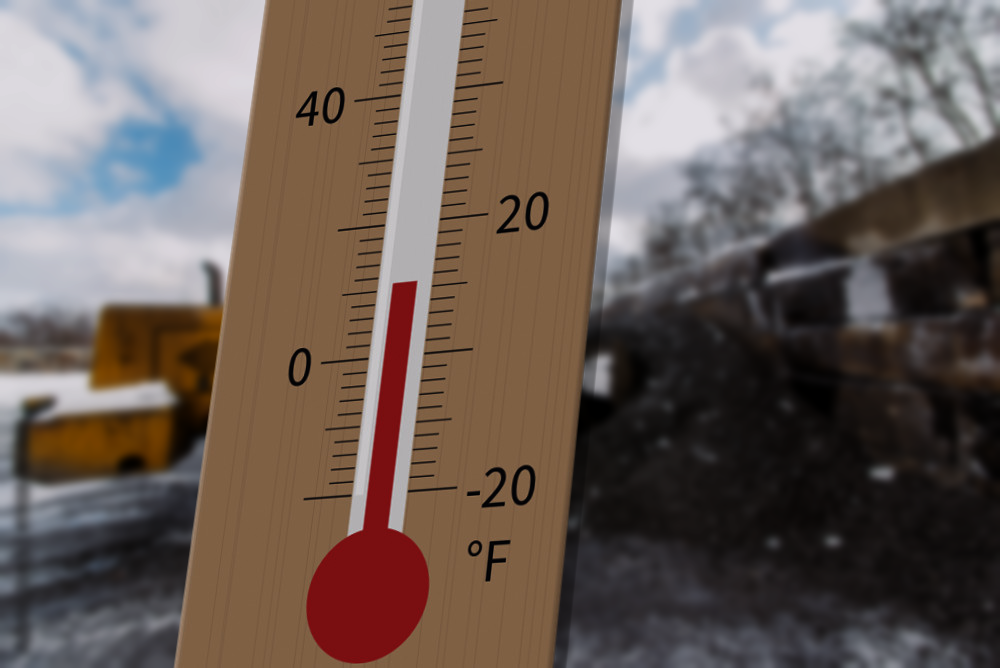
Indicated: value=11 unit=°F
